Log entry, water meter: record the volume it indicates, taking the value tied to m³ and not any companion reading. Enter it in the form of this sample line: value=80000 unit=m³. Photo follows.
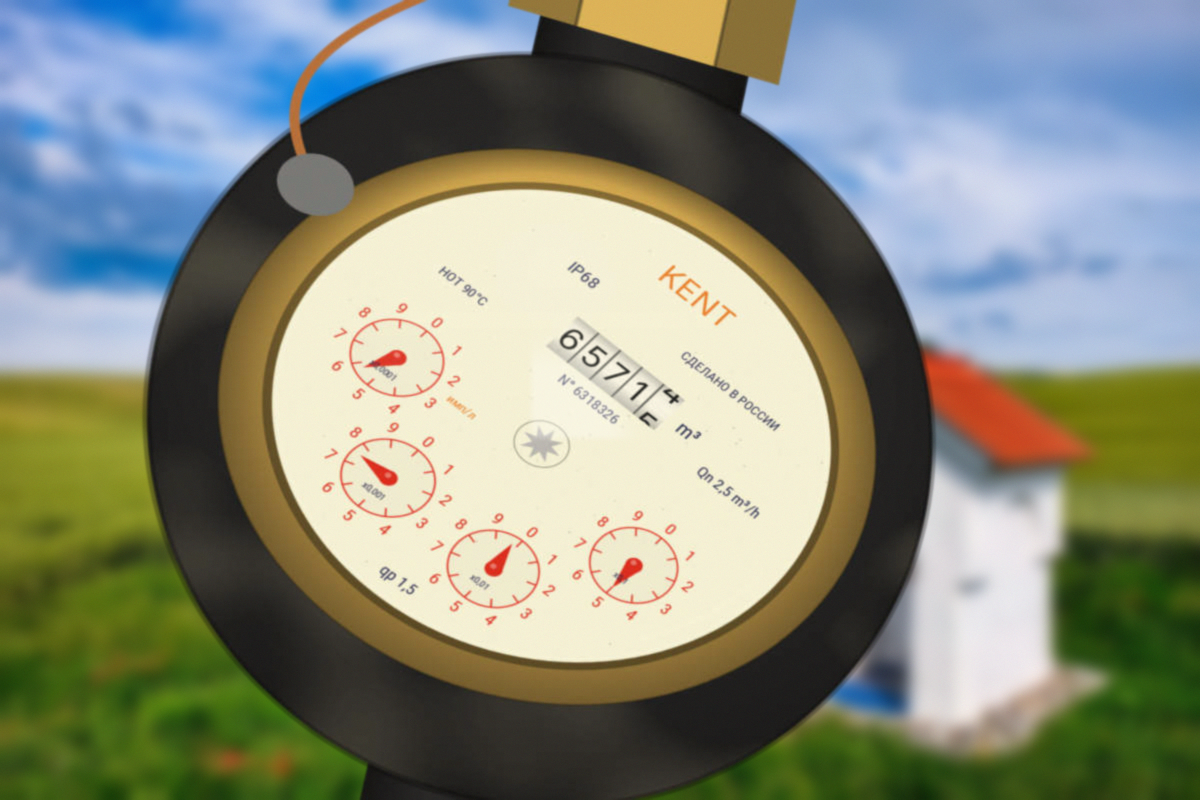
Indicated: value=65714.4975 unit=m³
